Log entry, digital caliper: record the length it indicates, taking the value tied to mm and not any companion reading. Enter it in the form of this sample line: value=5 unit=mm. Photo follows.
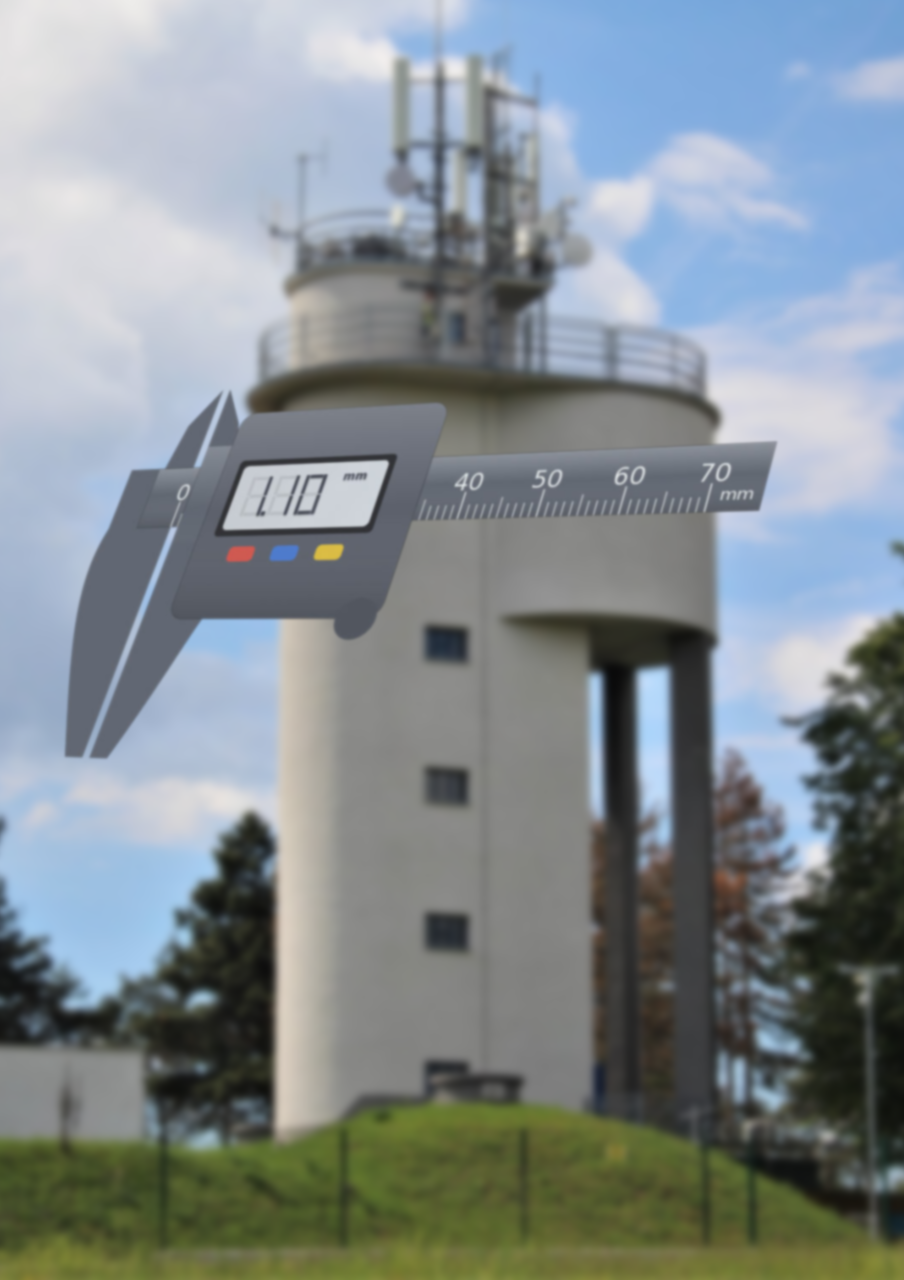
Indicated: value=1.10 unit=mm
